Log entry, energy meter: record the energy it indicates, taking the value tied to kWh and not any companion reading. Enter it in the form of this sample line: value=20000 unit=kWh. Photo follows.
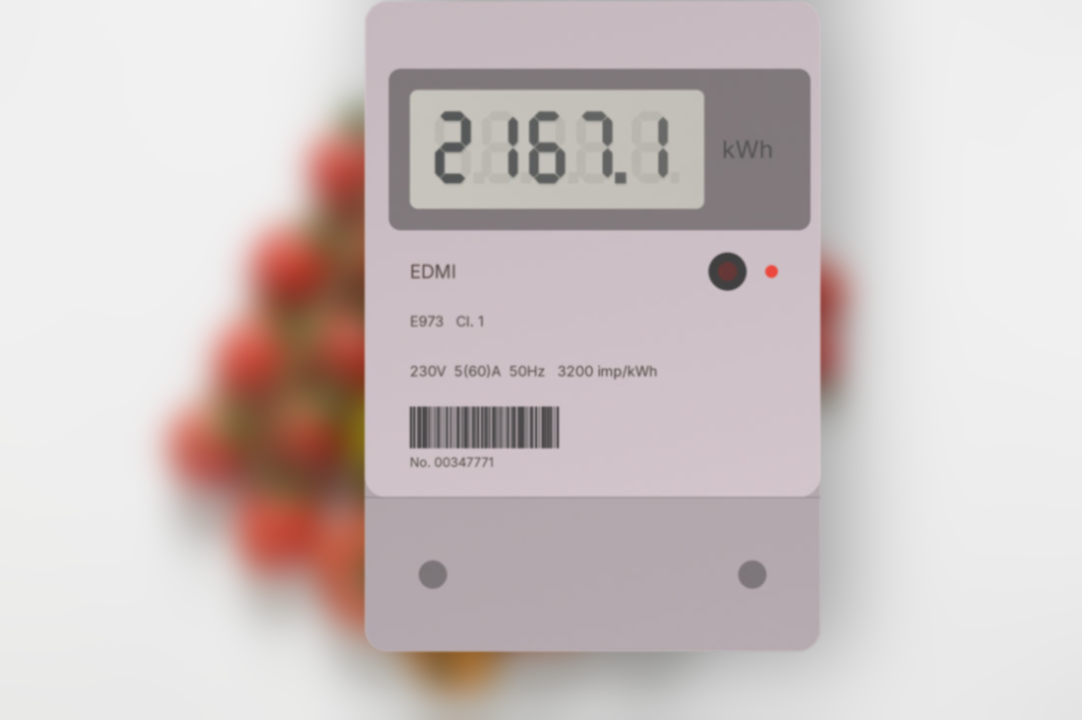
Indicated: value=2167.1 unit=kWh
